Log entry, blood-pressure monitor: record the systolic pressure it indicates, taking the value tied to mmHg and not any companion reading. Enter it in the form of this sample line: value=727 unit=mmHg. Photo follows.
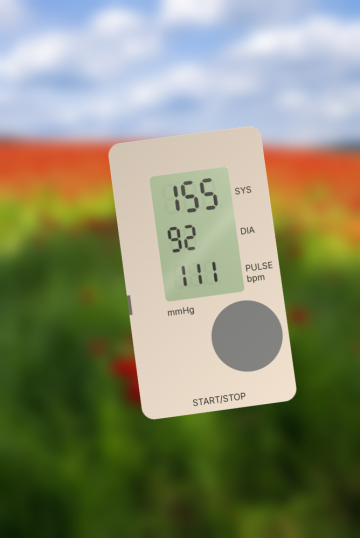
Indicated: value=155 unit=mmHg
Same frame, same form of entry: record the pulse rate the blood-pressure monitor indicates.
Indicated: value=111 unit=bpm
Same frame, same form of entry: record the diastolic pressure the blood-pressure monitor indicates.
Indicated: value=92 unit=mmHg
